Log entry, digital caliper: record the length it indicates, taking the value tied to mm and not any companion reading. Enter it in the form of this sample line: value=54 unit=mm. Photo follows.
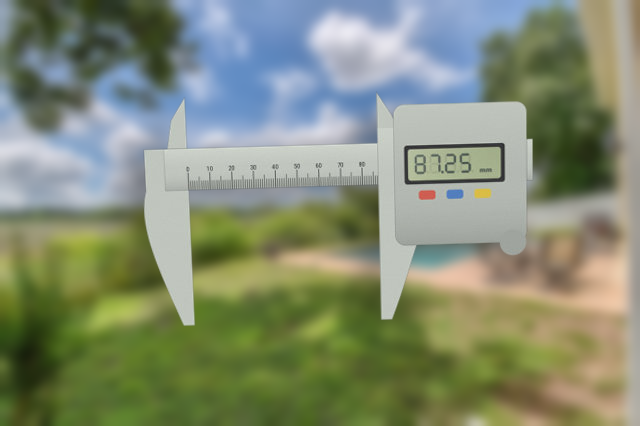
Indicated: value=87.25 unit=mm
